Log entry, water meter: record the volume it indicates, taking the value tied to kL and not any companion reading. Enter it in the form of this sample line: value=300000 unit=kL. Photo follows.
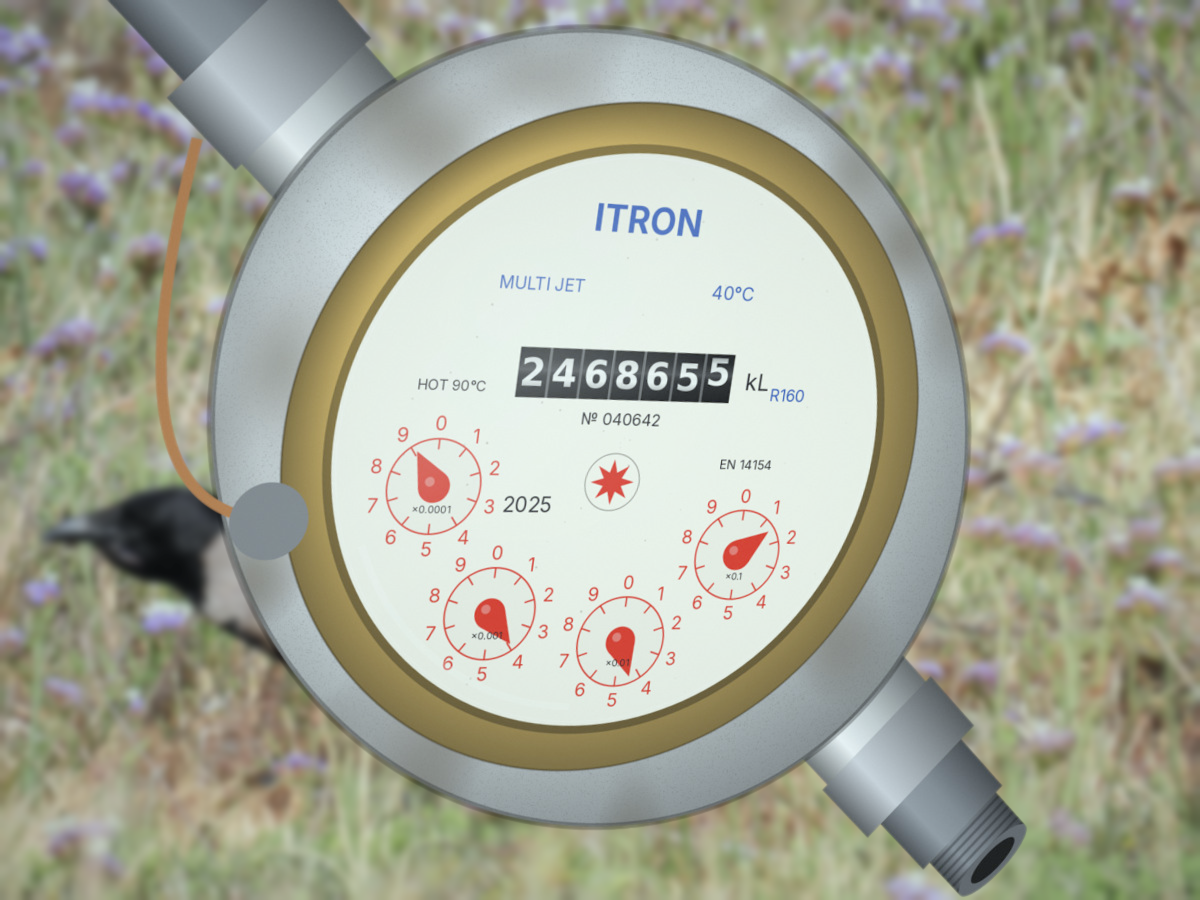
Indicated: value=2468655.1439 unit=kL
